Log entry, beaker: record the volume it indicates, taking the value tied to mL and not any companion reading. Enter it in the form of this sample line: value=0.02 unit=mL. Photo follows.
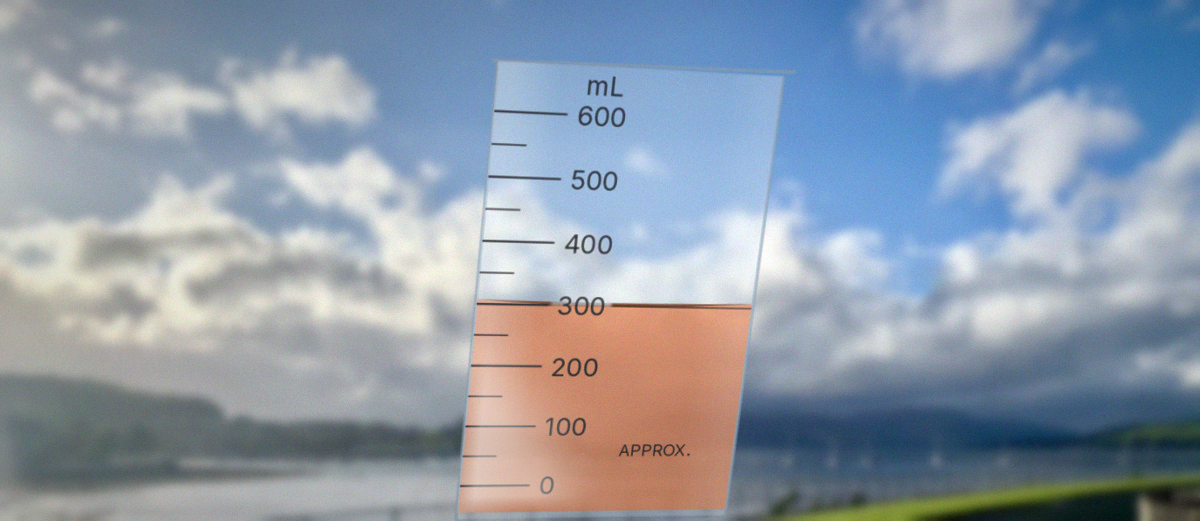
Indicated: value=300 unit=mL
